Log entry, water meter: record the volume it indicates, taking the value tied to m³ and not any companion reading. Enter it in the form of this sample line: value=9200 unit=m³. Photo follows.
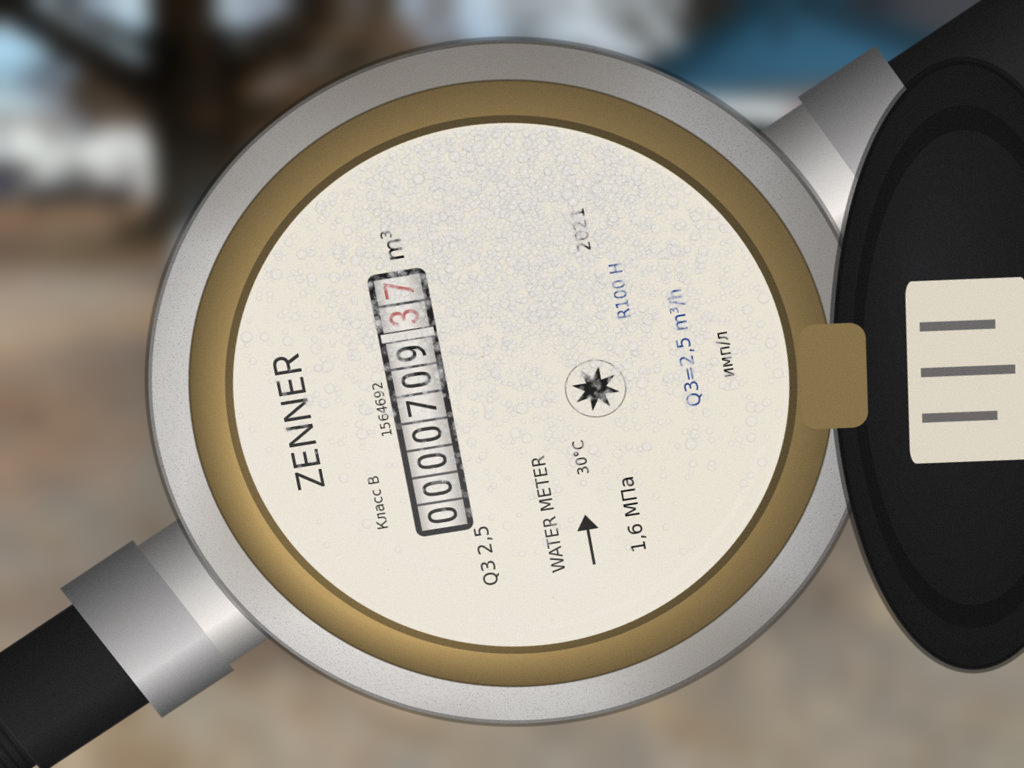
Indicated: value=709.37 unit=m³
